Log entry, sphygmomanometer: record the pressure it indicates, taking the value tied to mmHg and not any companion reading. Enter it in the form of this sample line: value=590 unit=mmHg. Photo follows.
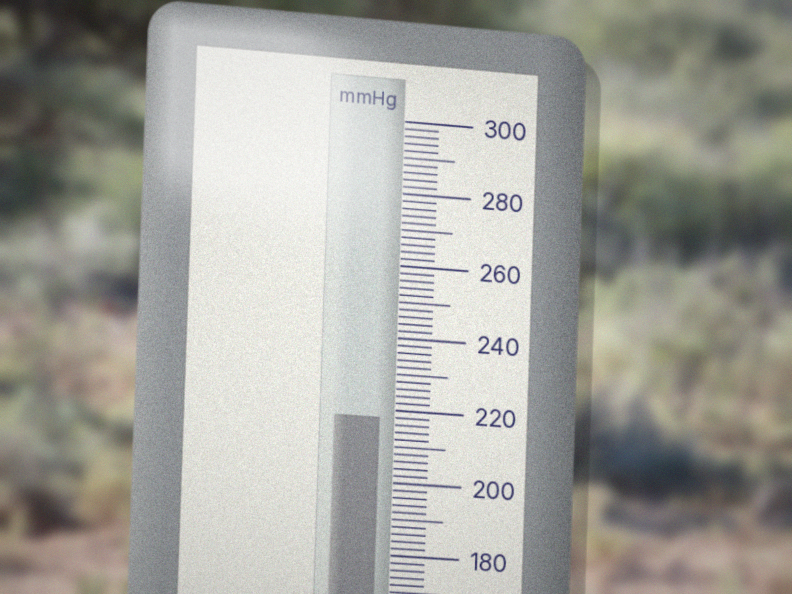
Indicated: value=218 unit=mmHg
